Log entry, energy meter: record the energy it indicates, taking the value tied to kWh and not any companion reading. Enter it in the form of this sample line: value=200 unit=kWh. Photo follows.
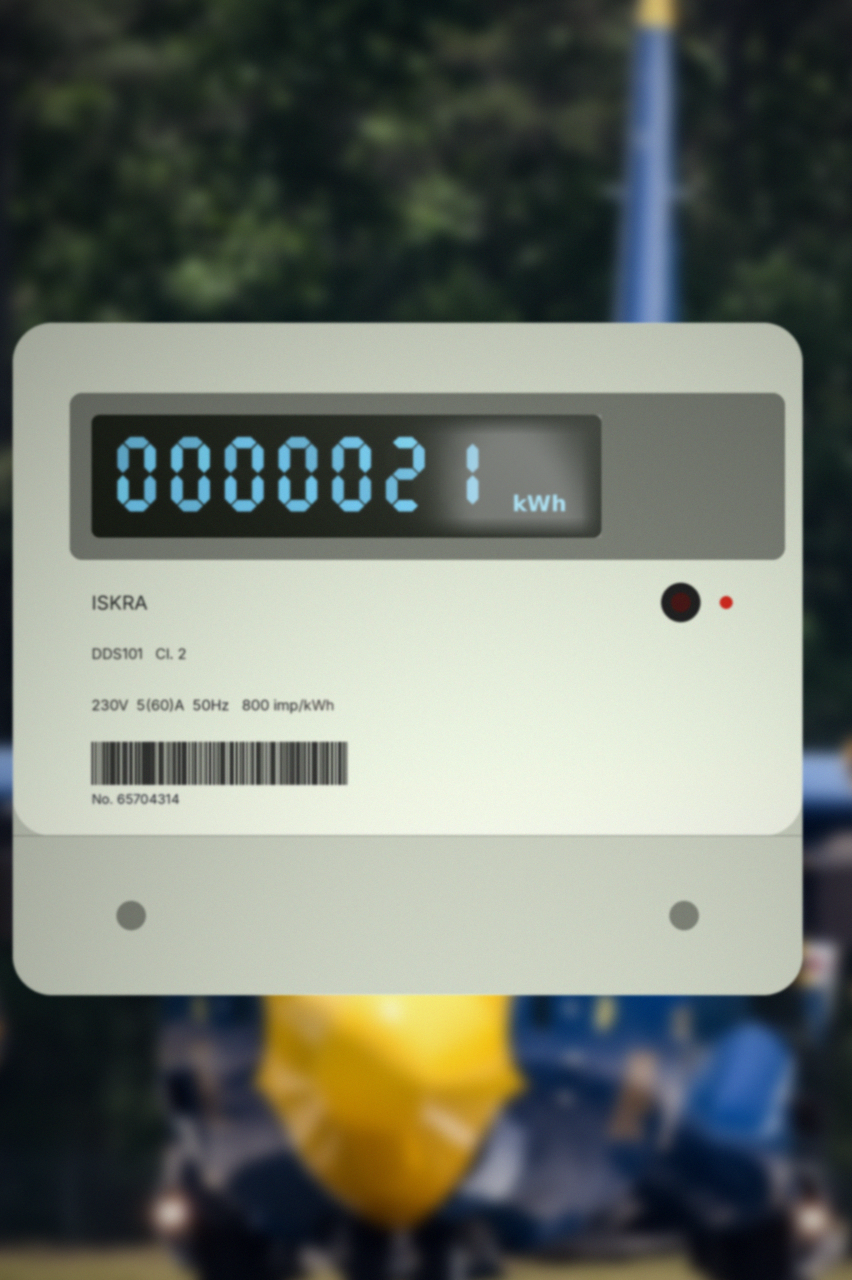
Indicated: value=21 unit=kWh
